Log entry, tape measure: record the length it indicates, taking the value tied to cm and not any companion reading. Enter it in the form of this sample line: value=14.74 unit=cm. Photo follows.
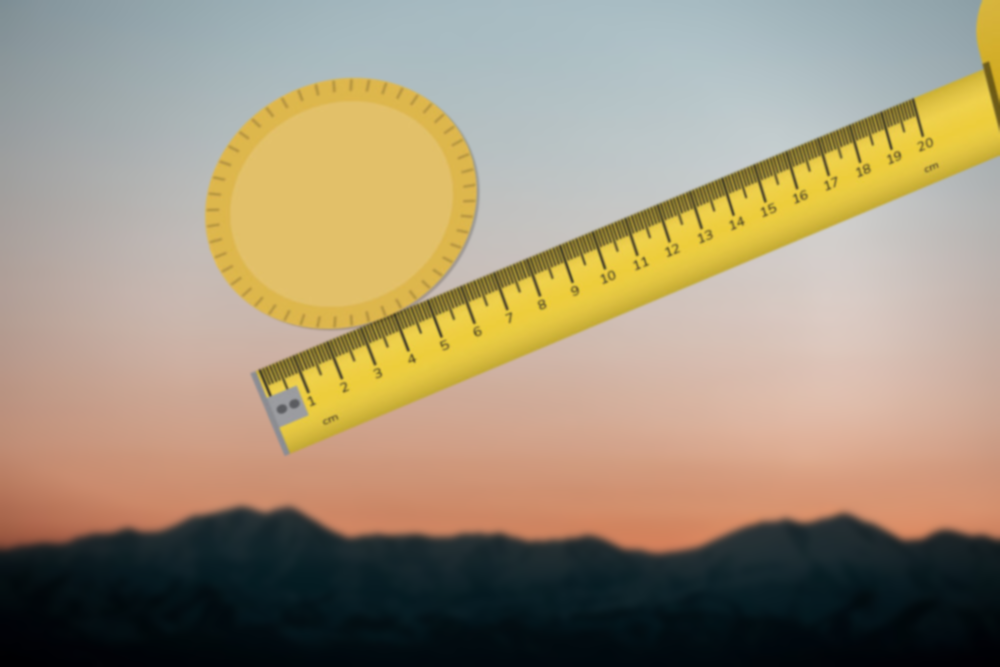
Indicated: value=7.5 unit=cm
